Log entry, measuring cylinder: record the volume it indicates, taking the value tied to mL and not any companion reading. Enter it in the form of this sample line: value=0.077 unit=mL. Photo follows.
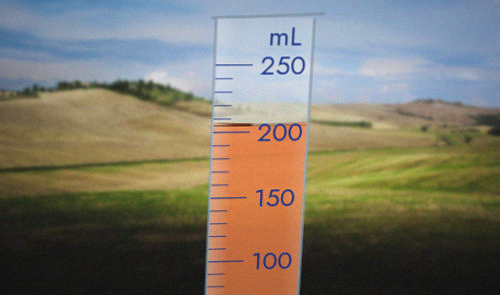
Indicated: value=205 unit=mL
